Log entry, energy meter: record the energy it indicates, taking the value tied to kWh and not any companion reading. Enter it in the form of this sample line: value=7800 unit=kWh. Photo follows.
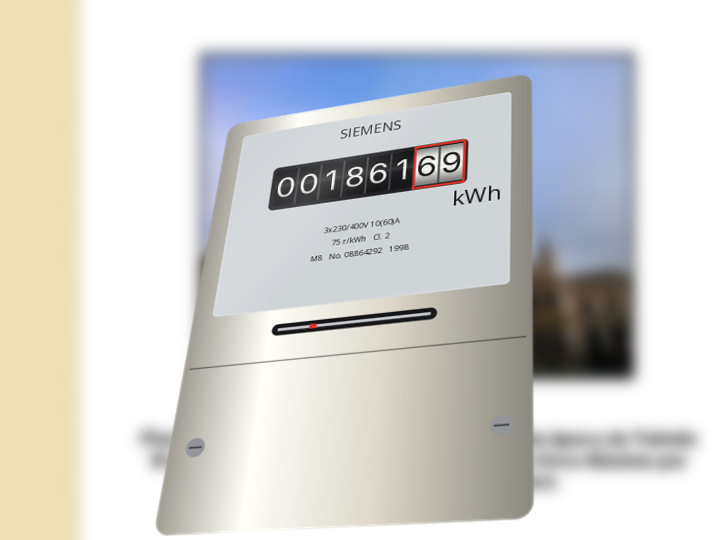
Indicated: value=1861.69 unit=kWh
